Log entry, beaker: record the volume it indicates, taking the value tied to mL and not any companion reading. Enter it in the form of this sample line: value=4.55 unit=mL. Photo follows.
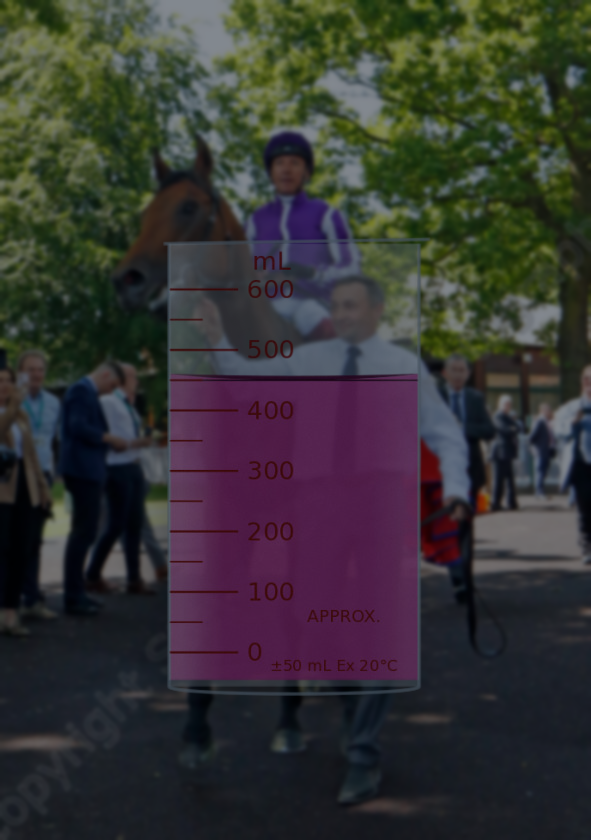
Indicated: value=450 unit=mL
